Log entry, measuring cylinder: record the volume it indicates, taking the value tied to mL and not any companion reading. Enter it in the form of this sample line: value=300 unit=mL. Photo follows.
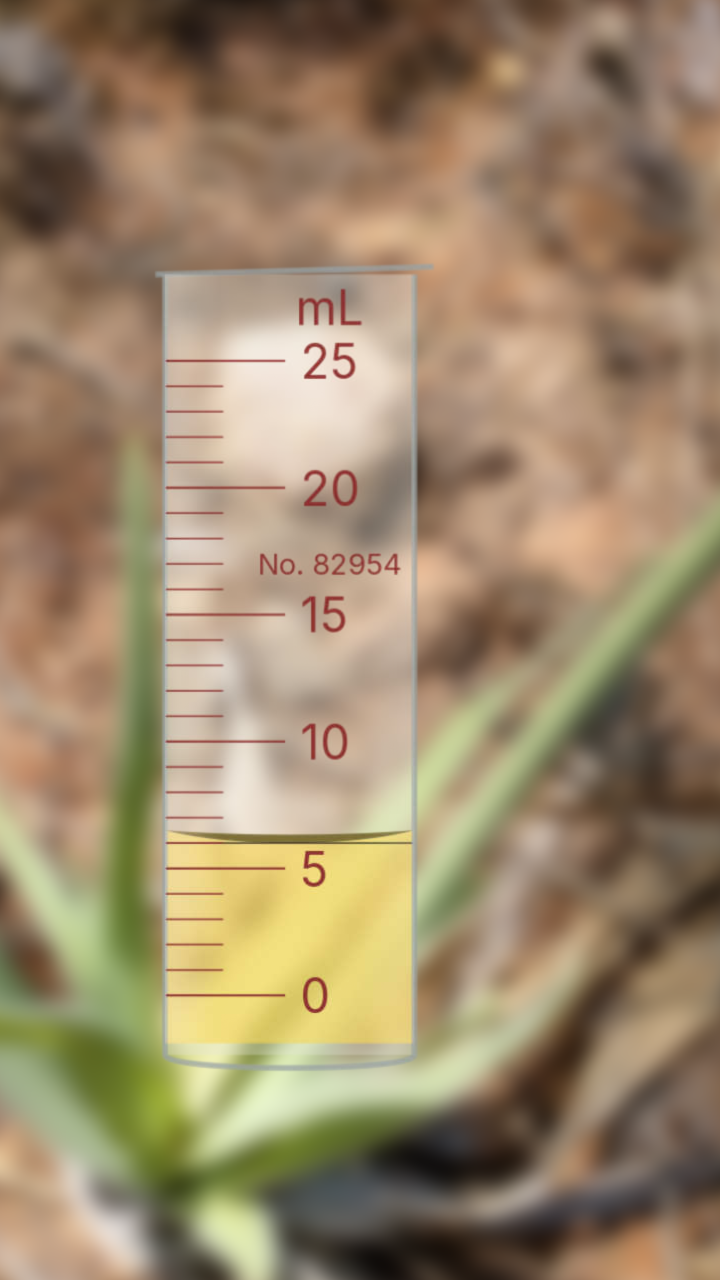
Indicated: value=6 unit=mL
